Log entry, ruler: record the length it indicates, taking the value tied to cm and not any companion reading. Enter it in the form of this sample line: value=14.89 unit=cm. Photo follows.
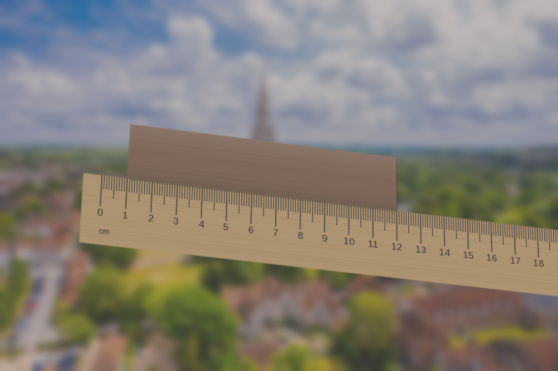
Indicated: value=11 unit=cm
